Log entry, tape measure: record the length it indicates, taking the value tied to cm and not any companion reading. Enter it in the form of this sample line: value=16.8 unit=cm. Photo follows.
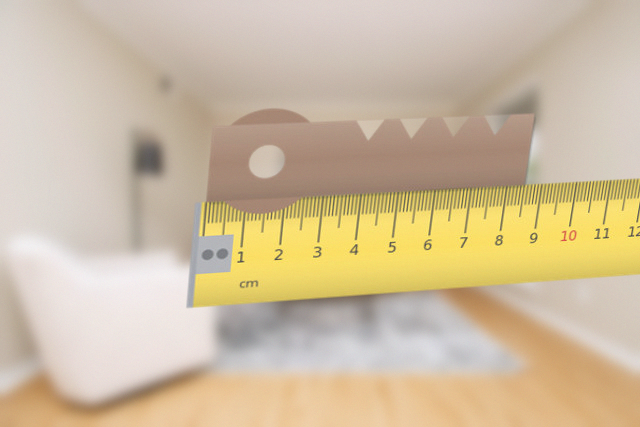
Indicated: value=8.5 unit=cm
